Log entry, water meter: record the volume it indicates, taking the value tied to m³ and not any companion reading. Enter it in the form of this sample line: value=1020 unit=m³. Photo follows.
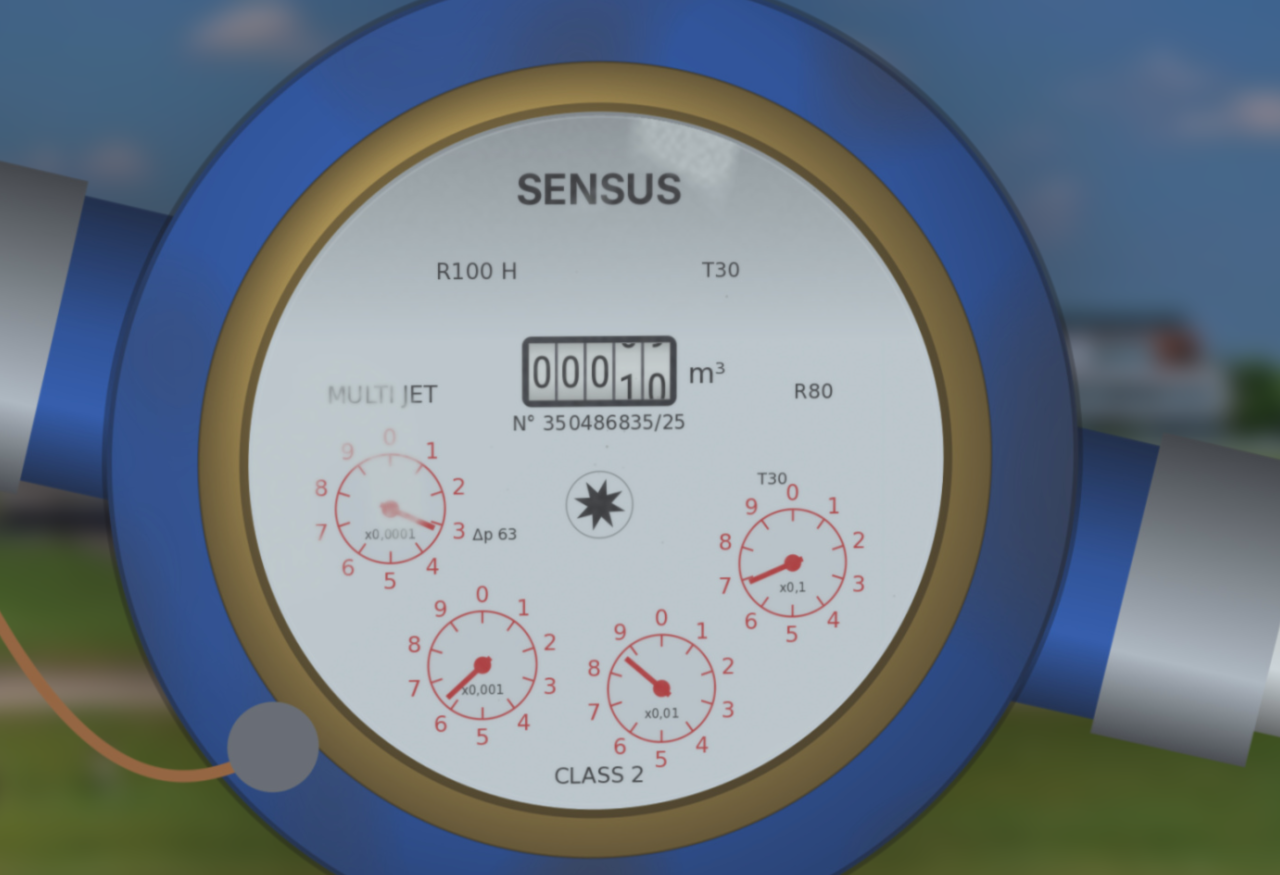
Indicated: value=9.6863 unit=m³
